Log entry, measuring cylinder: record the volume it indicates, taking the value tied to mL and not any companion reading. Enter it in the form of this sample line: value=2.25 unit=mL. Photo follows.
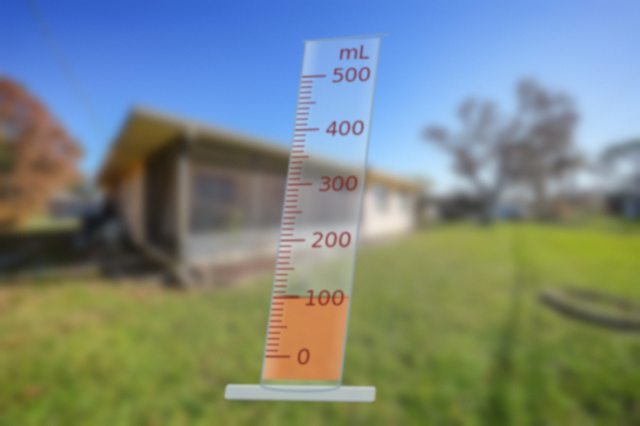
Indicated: value=100 unit=mL
